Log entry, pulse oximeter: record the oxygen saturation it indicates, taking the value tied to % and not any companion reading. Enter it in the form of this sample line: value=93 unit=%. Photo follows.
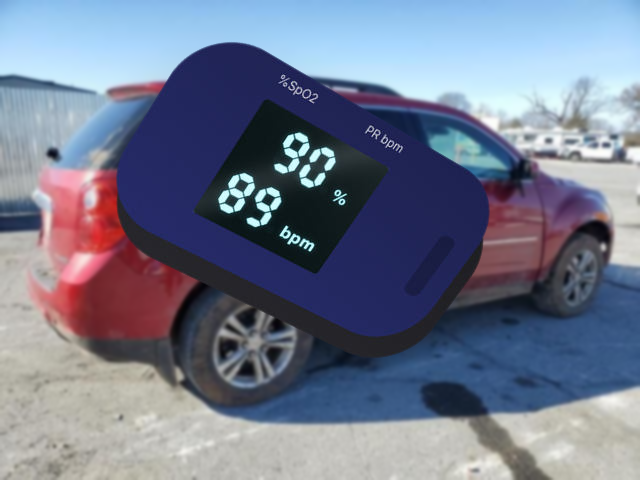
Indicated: value=90 unit=%
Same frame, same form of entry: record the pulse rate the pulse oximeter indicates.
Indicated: value=89 unit=bpm
